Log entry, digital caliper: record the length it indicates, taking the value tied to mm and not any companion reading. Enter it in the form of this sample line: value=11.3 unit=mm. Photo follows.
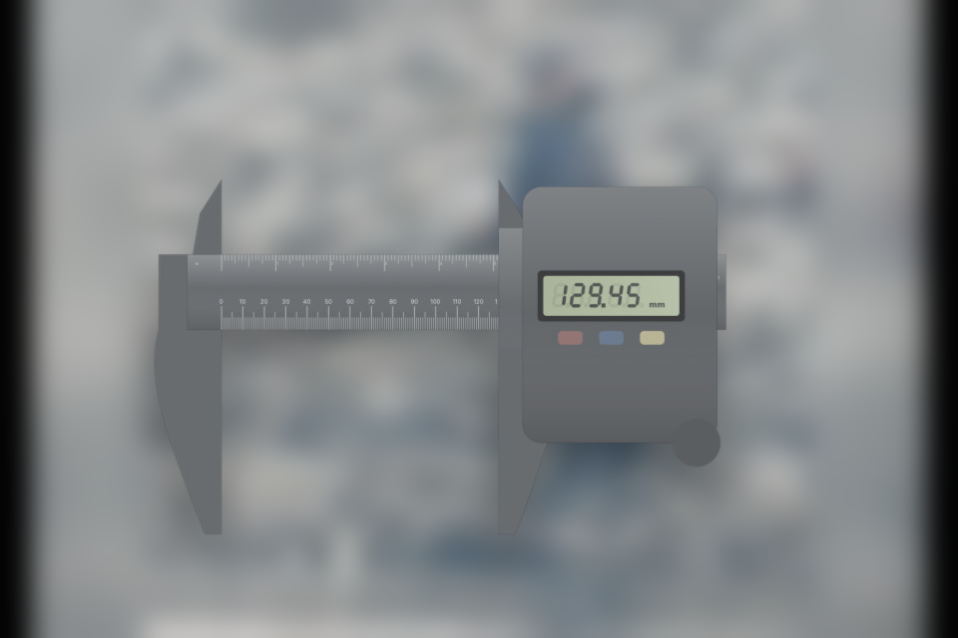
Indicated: value=129.45 unit=mm
